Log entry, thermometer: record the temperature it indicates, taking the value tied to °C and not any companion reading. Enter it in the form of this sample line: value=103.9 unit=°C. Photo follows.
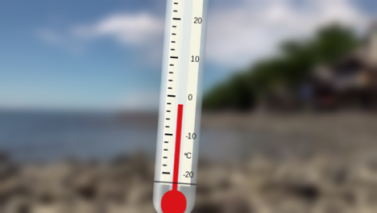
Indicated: value=-2 unit=°C
